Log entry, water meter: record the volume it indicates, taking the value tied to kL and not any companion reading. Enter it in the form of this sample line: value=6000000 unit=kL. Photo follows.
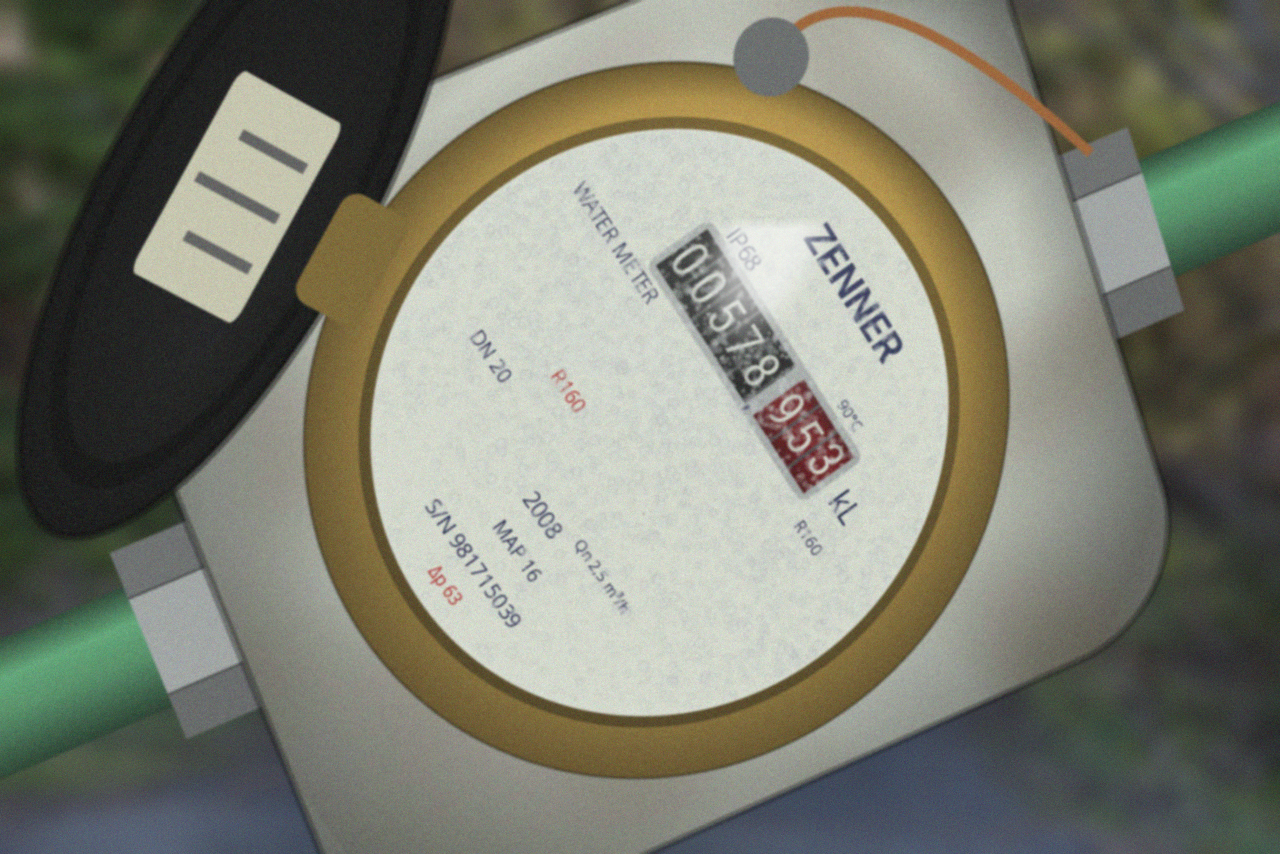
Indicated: value=578.953 unit=kL
